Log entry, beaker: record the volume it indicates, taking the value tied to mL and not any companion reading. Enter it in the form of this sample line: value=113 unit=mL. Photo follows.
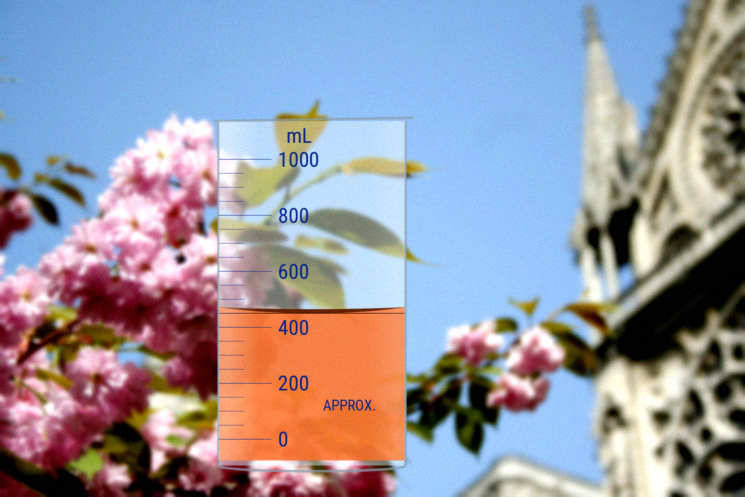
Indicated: value=450 unit=mL
